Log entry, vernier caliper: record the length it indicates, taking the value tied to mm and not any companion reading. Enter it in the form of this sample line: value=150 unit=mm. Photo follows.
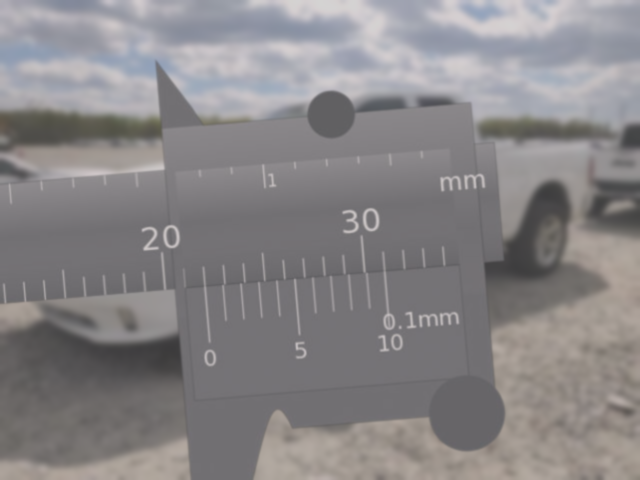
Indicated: value=22.0 unit=mm
